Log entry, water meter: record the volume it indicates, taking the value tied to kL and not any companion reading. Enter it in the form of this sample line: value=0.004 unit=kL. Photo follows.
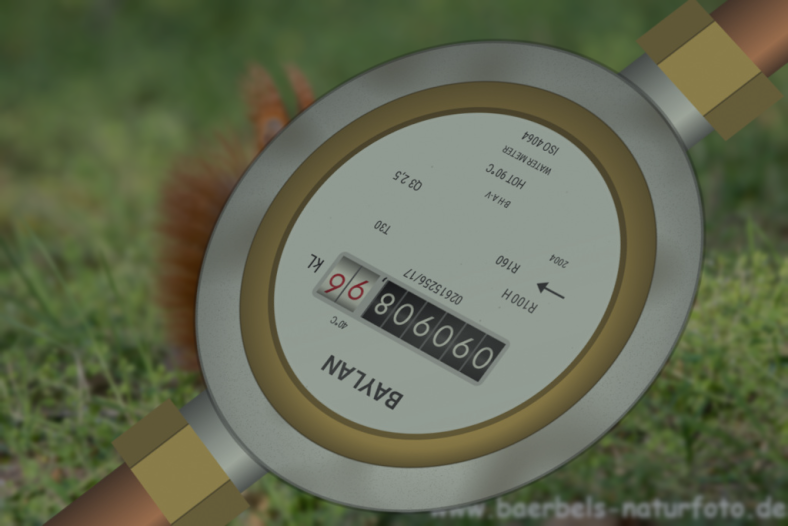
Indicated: value=90908.96 unit=kL
